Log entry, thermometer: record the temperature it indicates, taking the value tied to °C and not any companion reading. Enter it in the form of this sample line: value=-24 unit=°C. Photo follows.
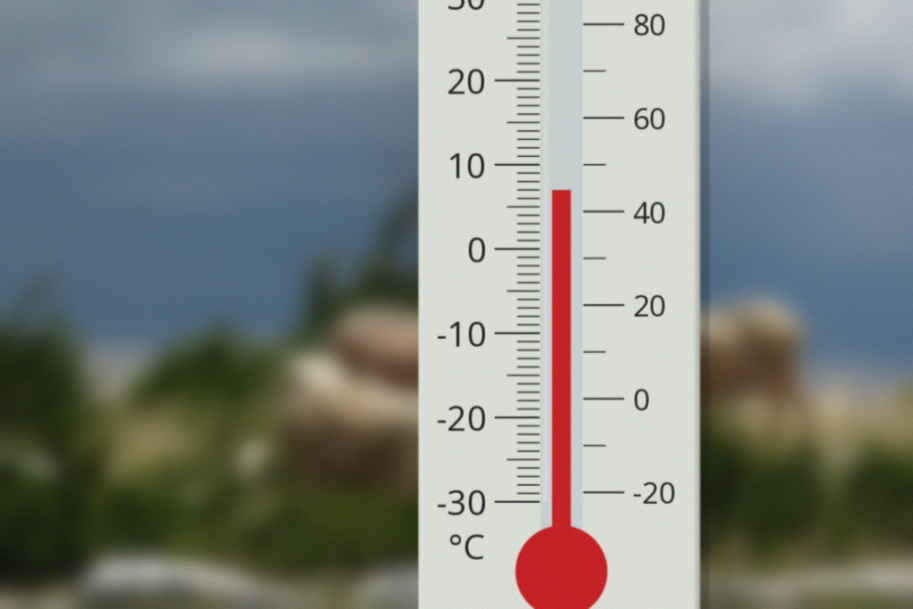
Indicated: value=7 unit=°C
